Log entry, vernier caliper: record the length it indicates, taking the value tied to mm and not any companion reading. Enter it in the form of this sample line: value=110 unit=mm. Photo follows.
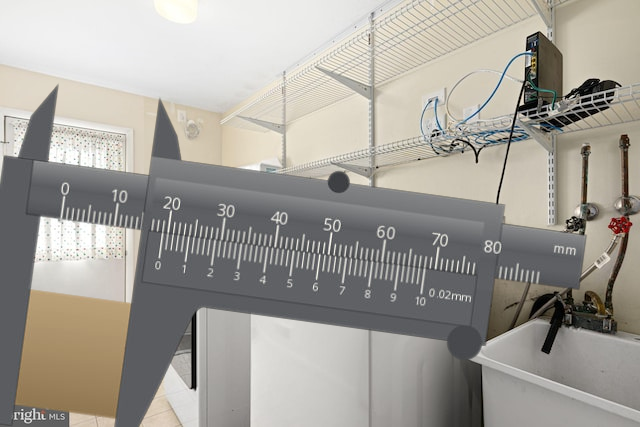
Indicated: value=19.0 unit=mm
